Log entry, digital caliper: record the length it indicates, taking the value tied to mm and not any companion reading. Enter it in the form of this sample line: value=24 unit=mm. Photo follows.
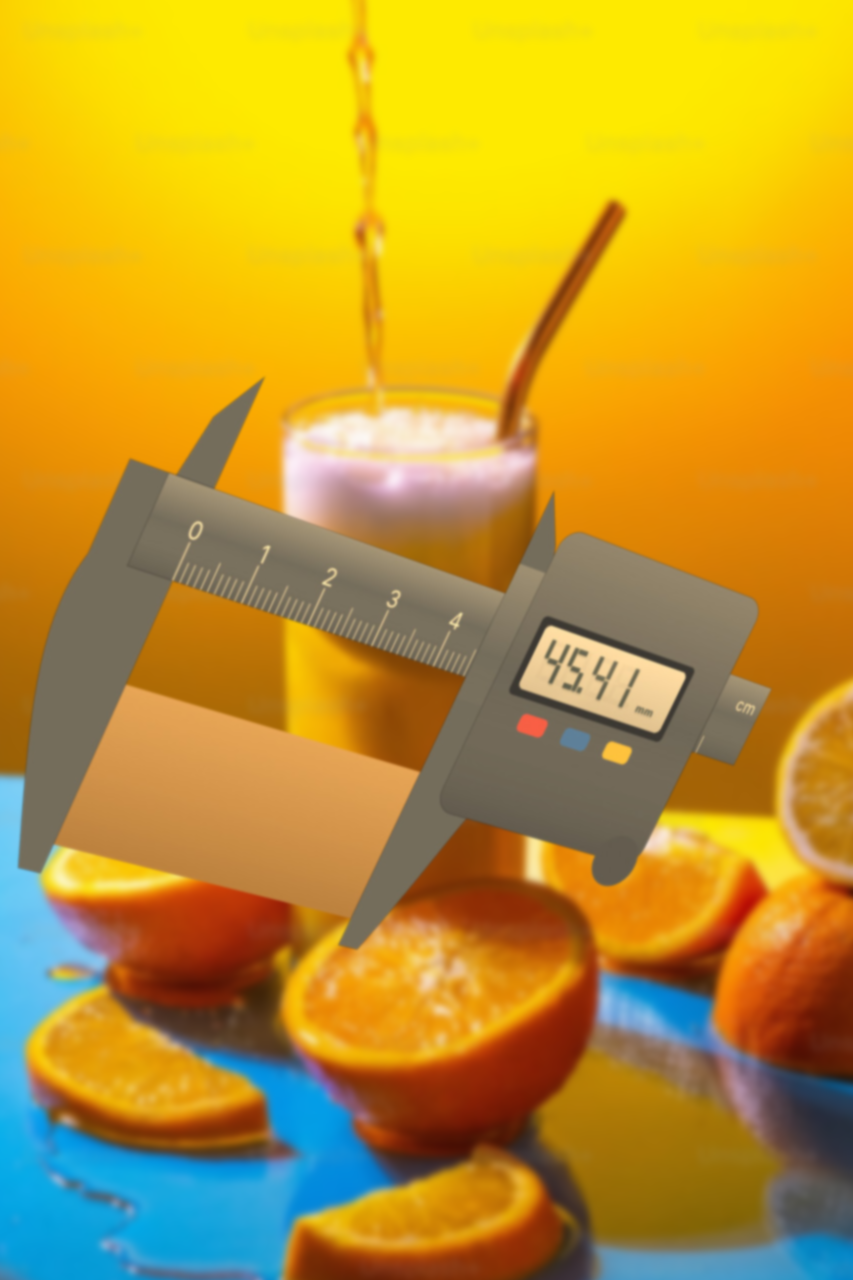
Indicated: value=45.41 unit=mm
